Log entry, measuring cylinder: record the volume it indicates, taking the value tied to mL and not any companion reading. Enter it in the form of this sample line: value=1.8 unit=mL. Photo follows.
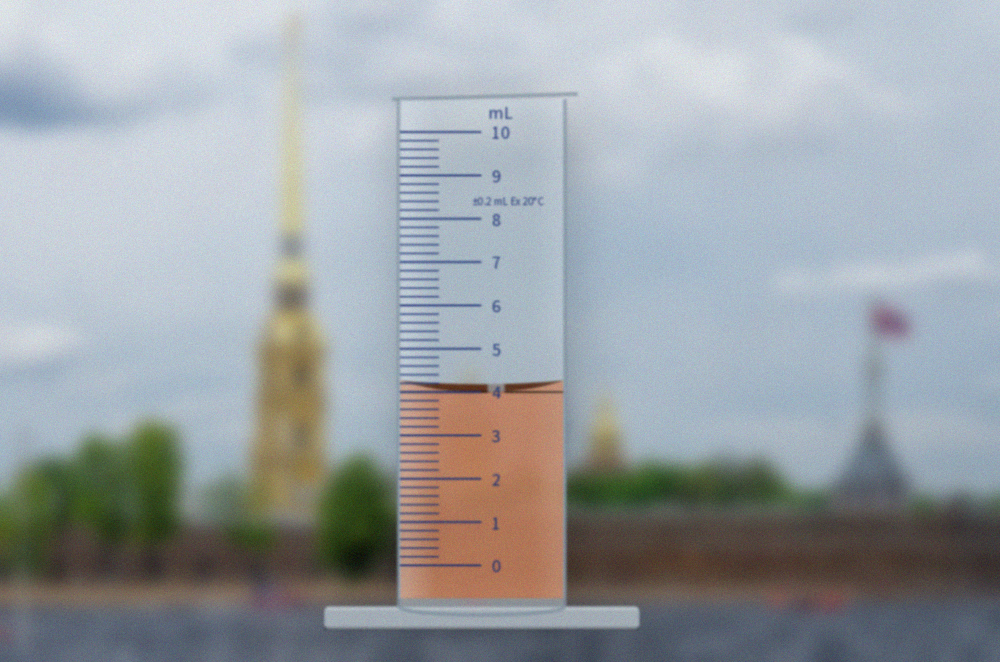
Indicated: value=4 unit=mL
